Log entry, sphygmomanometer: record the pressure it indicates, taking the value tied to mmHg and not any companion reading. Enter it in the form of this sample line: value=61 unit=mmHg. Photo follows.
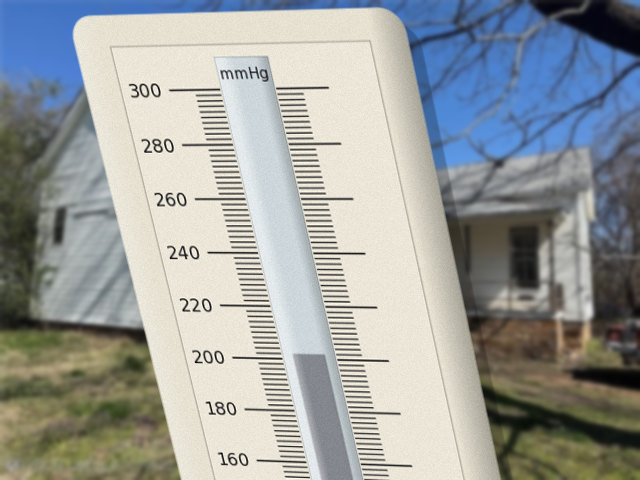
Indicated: value=202 unit=mmHg
